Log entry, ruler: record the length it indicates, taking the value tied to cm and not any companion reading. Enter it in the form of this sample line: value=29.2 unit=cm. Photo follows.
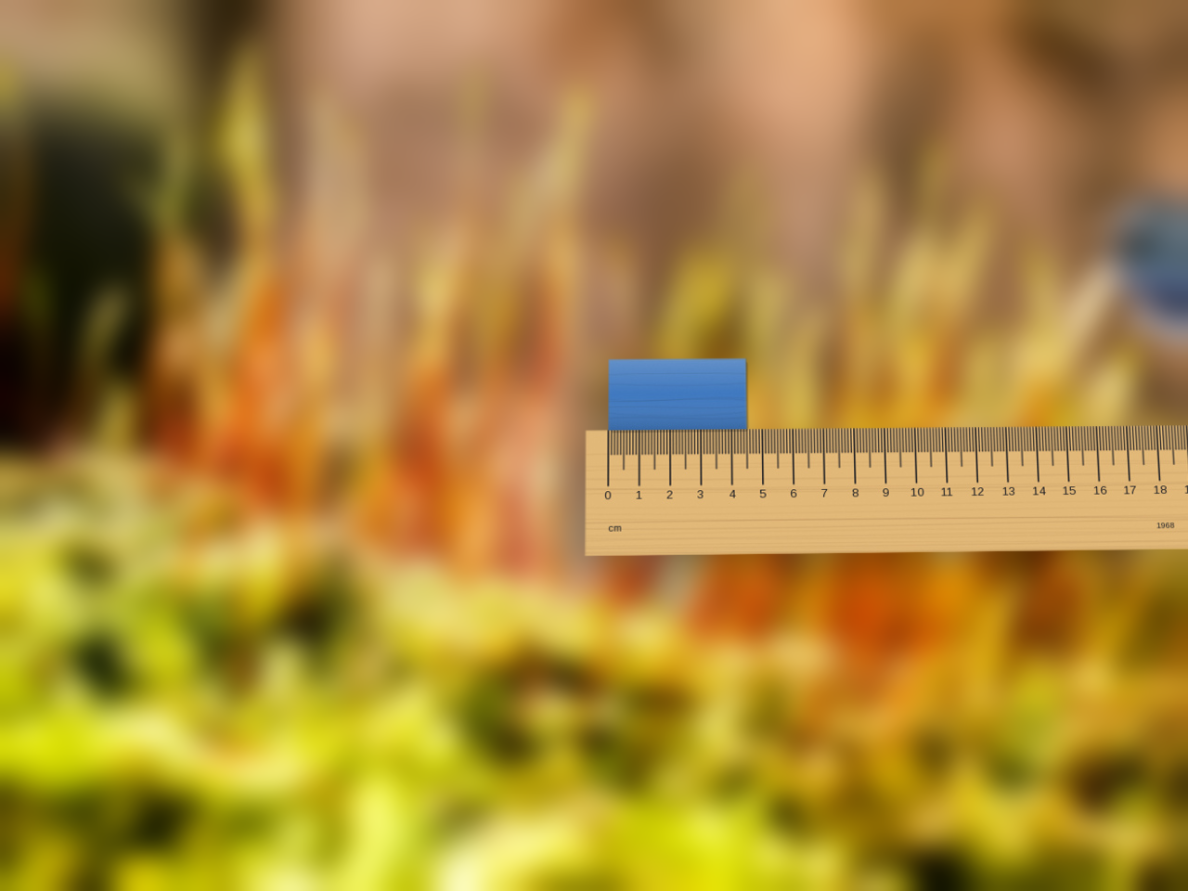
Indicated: value=4.5 unit=cm
